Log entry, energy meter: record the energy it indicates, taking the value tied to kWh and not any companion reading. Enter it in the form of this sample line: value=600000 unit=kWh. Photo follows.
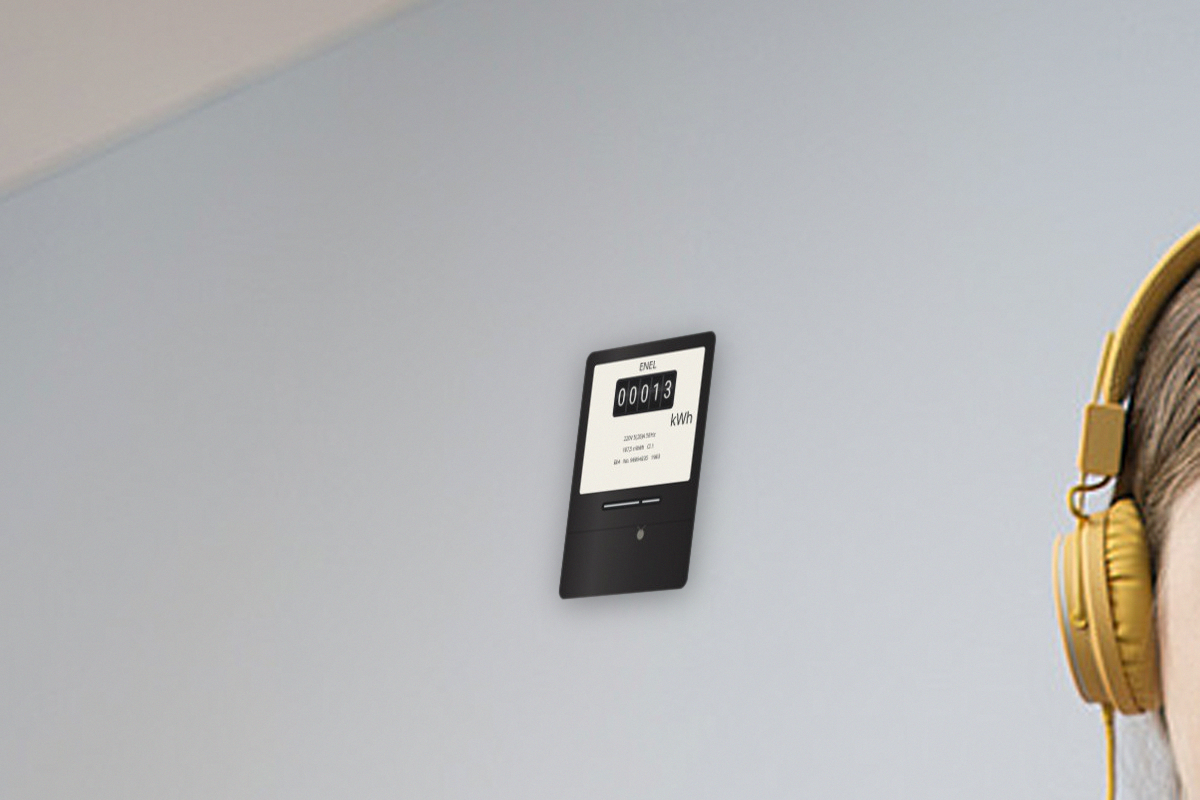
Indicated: value=13 unit=kWh
